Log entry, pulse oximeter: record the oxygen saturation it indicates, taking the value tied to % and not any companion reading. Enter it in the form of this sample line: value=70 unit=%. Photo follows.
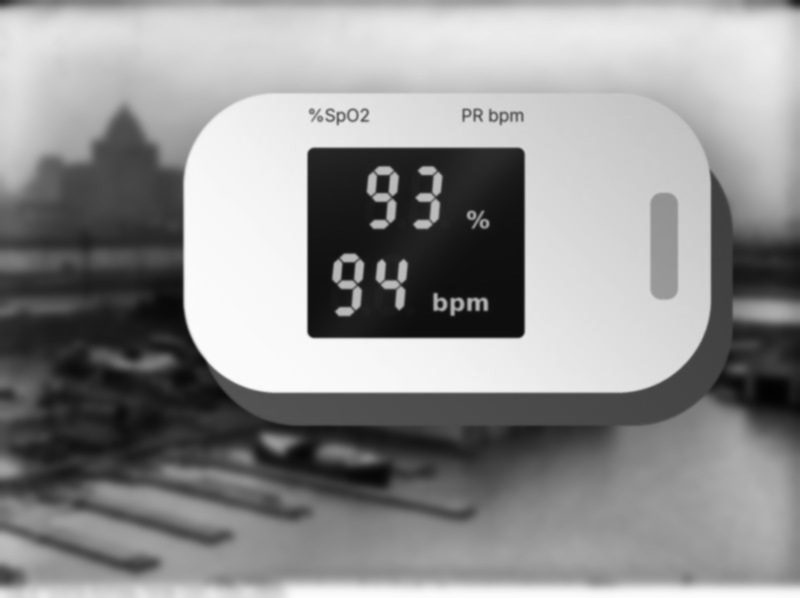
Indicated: value=93 unit=%
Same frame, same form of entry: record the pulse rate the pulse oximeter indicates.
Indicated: value=94 unit=bpm
